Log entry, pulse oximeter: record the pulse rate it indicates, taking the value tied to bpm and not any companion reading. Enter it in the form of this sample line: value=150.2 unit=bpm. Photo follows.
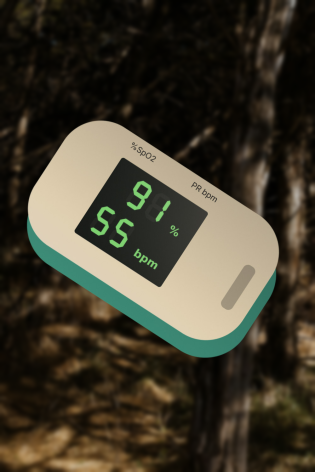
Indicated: value=55 unit=bpm
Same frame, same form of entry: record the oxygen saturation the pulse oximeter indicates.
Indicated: value=91 unit=%
